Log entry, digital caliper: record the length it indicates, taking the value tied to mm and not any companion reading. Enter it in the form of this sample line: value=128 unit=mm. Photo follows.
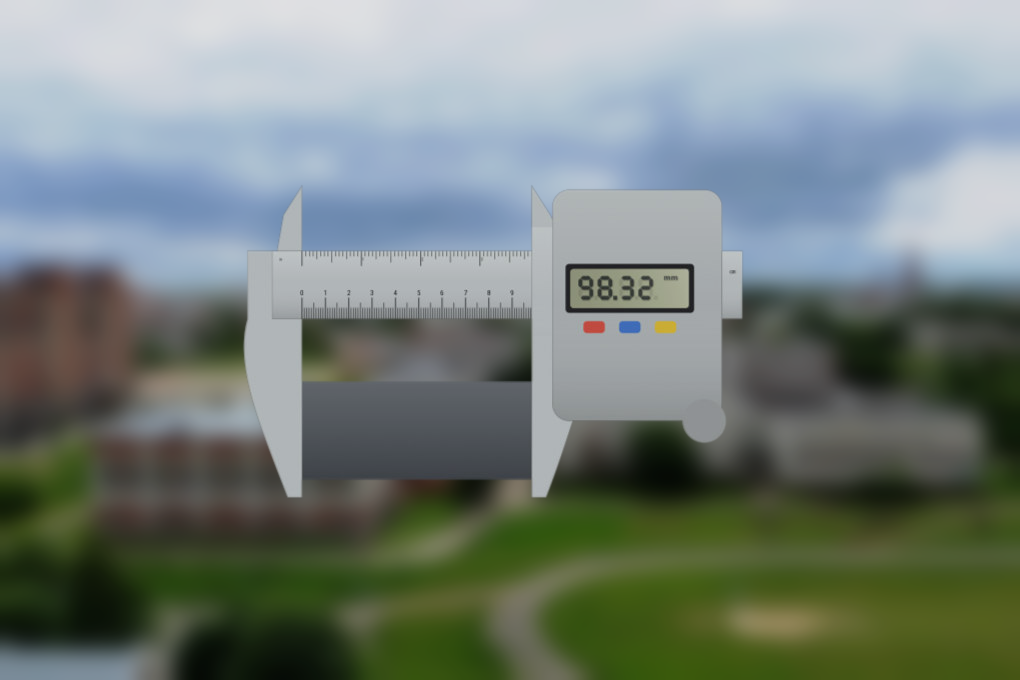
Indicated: value=98.32 unit=mm
